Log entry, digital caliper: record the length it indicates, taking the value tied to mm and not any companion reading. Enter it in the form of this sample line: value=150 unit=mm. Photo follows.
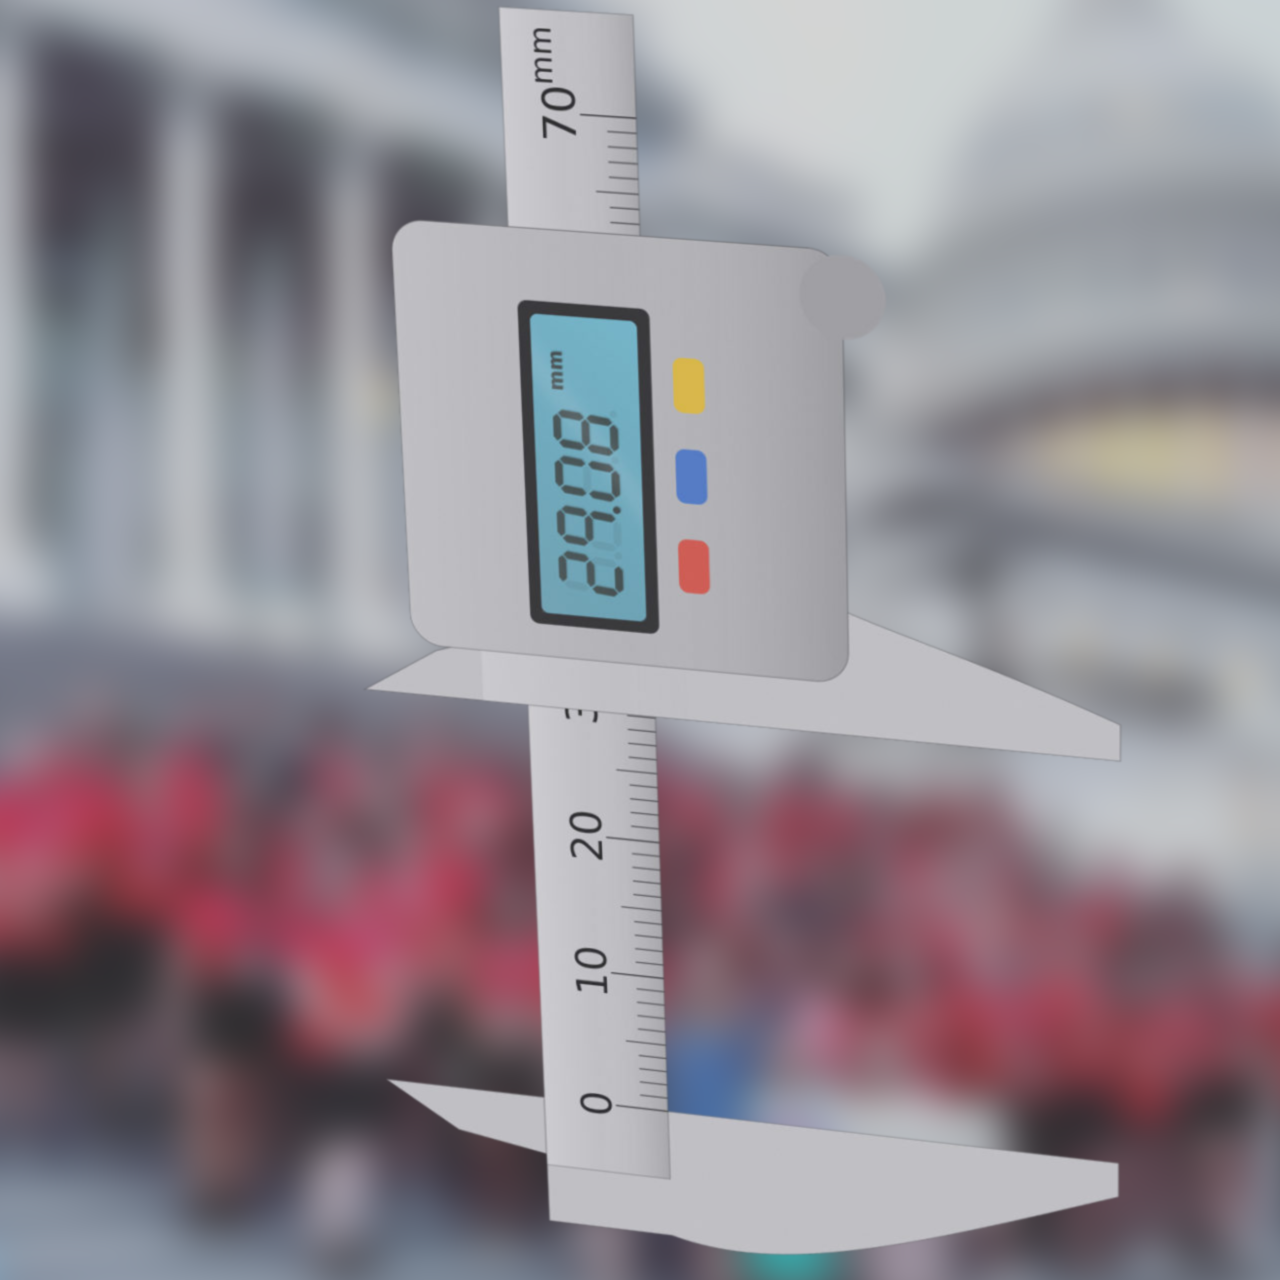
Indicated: value=29.08 unit=mm
